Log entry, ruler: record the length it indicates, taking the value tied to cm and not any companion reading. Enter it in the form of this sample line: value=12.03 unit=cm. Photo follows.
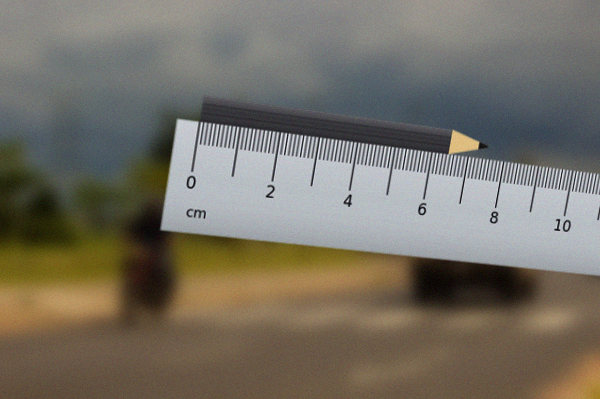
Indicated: value=7.5 unit=cm
